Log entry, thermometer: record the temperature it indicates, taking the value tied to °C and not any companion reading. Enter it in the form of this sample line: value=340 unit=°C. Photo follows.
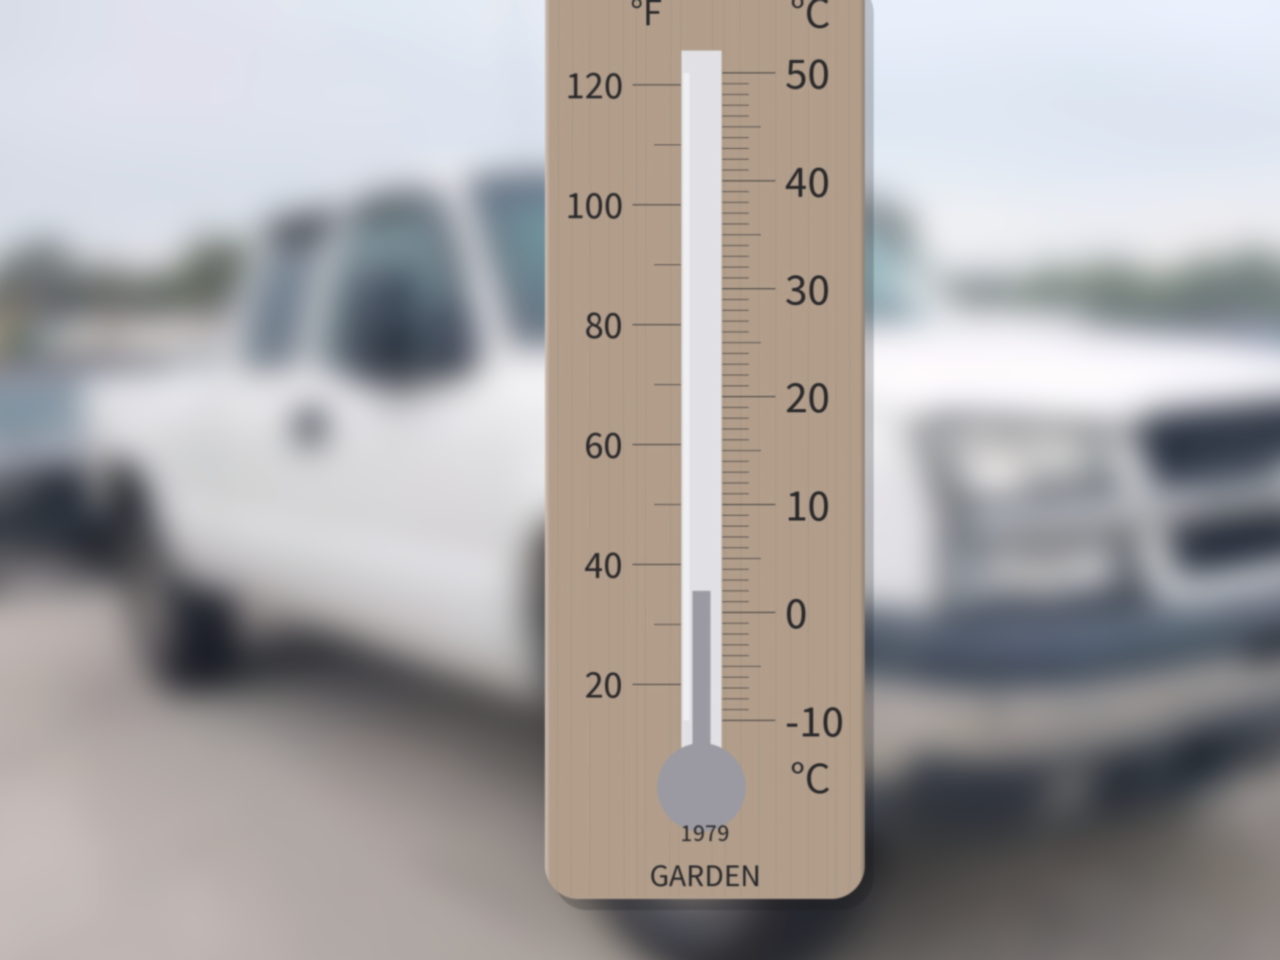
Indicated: value=2 unit=°C
